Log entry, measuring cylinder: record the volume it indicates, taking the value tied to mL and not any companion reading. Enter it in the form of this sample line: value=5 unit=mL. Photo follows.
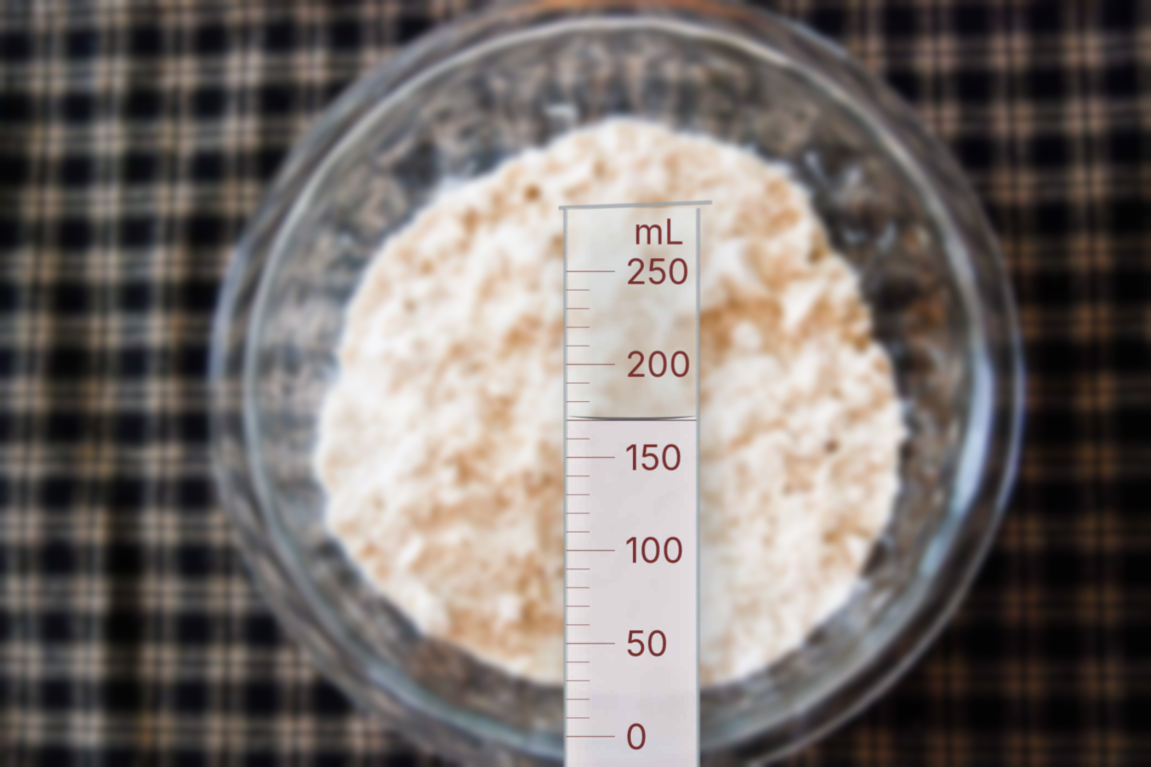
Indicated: value=170 unit=mL
